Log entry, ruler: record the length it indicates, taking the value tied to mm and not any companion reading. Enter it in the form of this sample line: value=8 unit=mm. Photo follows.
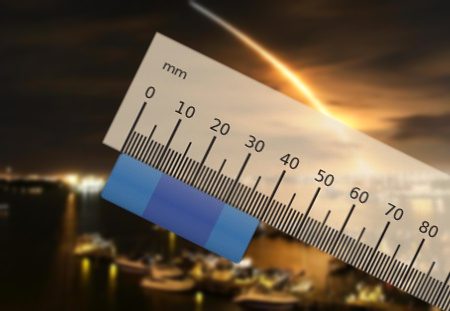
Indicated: value=40 unit=mm
